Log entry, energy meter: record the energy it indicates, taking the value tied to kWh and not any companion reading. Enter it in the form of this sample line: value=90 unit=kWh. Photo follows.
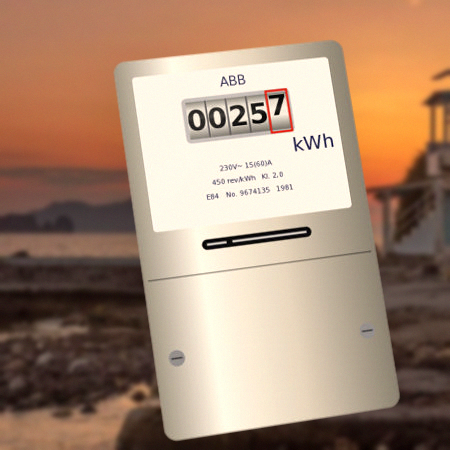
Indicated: value=25.7 unit=kWh
